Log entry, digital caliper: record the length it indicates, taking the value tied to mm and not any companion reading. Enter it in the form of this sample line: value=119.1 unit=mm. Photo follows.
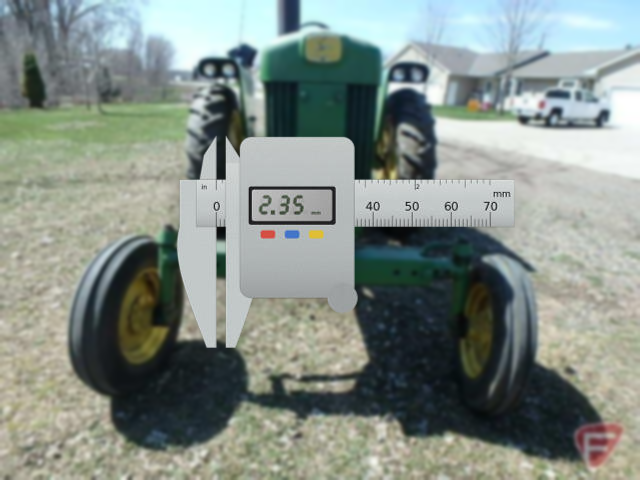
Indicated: value=2.35 unit=mm
